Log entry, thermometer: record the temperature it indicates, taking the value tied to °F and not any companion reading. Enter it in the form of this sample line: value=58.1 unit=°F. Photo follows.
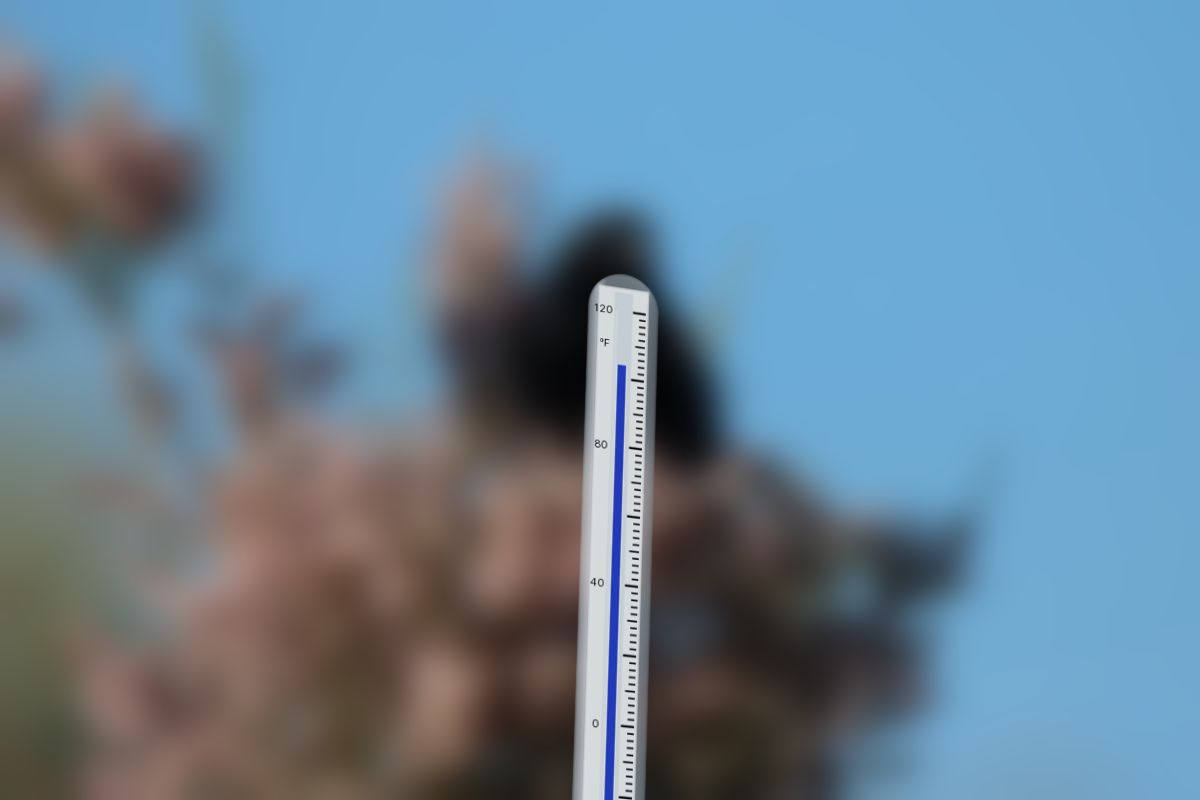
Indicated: value=104 unit=°F
